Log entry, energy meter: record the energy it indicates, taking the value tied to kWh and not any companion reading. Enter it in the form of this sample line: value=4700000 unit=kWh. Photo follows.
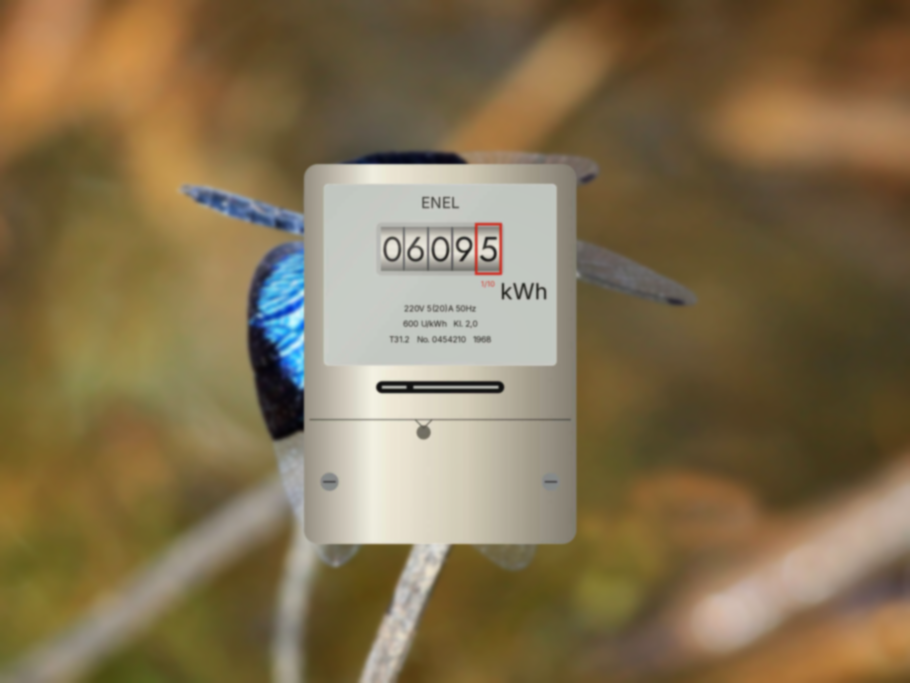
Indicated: value=609.5 unit=kWh
